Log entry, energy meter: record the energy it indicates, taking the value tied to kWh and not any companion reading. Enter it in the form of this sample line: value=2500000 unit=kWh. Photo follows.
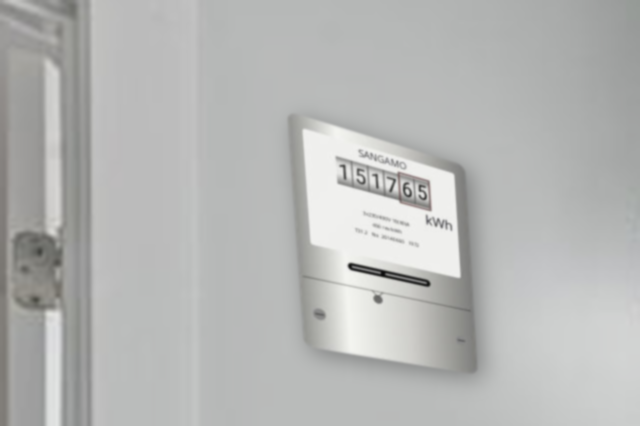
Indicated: value=1517.65 unit=kWh
